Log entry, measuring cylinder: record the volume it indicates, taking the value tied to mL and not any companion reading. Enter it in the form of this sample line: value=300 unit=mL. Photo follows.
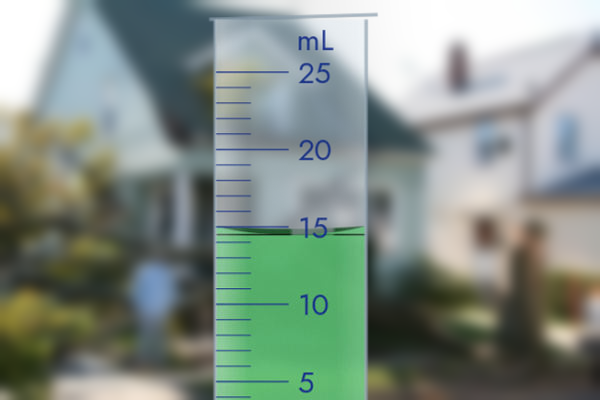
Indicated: value=14.5 unit=mL
